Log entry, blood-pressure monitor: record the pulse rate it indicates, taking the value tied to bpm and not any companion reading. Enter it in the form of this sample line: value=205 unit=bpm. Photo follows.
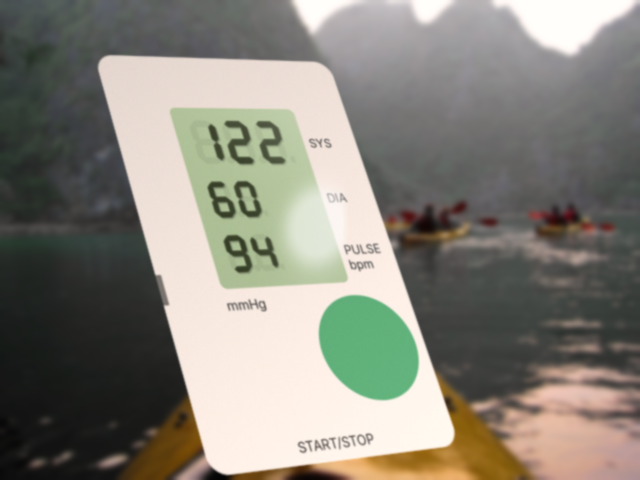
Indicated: value=94 unit=bpm
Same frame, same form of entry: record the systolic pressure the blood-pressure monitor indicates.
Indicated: value=122 unit=mmHg
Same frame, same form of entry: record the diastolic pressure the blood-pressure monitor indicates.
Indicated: value=60 unit=mmHg
